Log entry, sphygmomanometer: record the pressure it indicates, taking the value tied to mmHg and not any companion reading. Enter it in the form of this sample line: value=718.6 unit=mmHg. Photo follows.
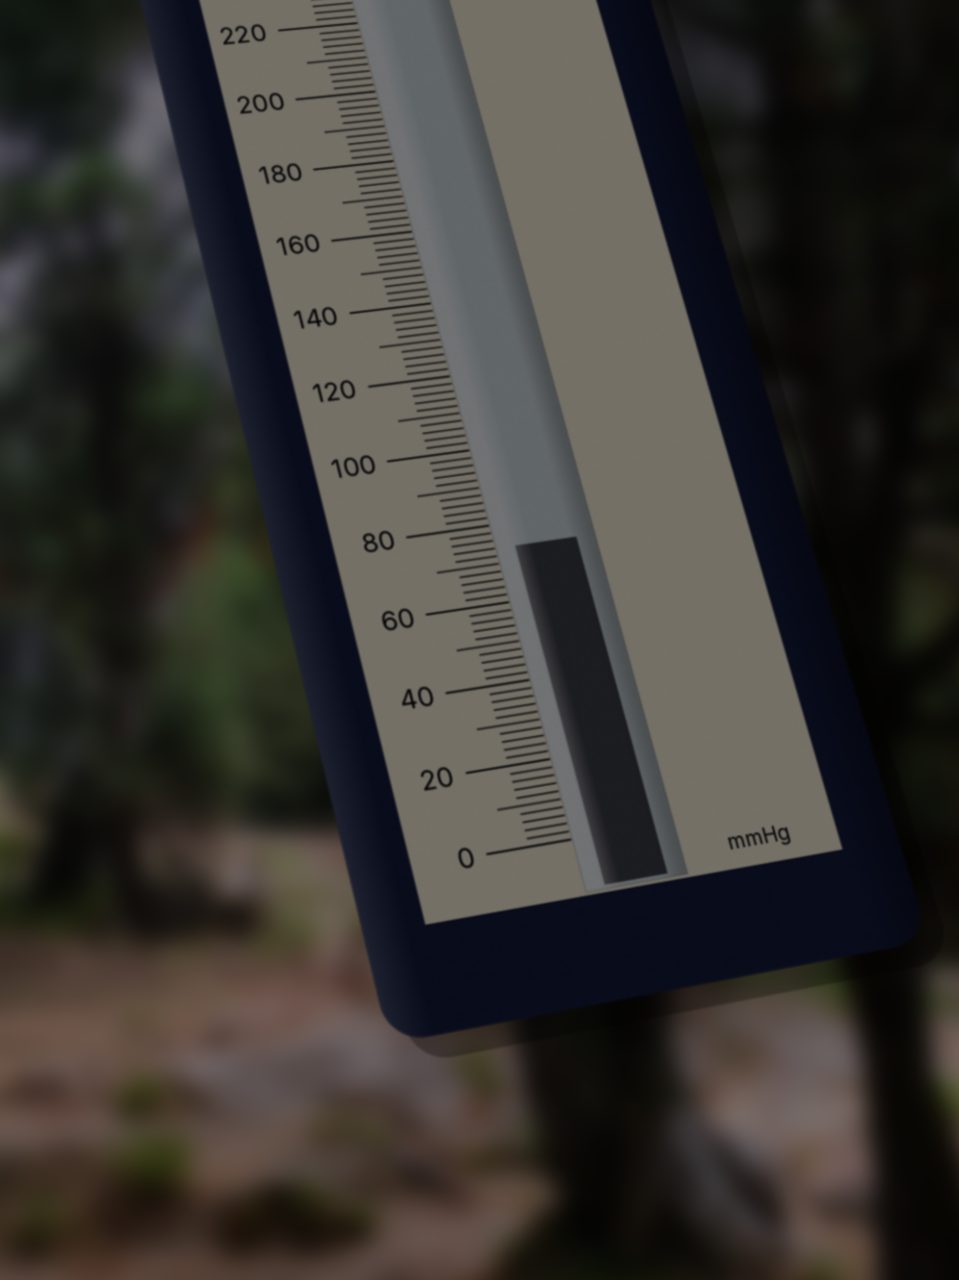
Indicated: value=74 unit=mmHg
